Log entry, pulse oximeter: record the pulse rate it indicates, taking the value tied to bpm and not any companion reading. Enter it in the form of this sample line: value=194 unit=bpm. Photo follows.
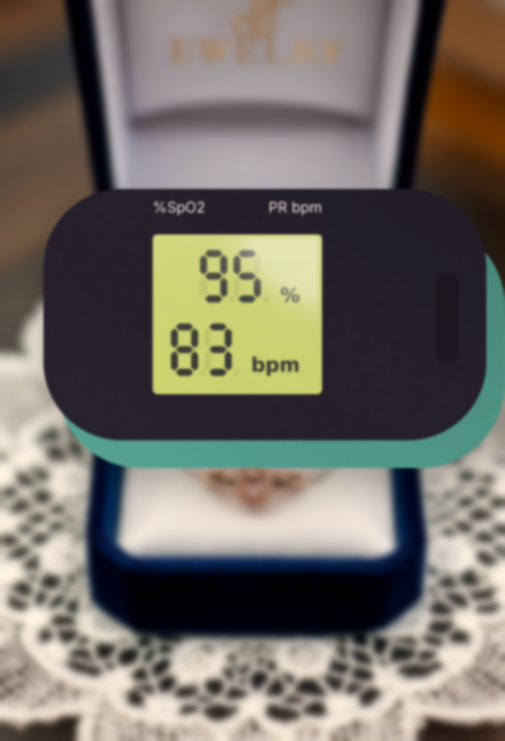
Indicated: value=83 unit=bpm
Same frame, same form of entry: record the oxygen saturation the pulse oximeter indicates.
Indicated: value=95 unit=%
